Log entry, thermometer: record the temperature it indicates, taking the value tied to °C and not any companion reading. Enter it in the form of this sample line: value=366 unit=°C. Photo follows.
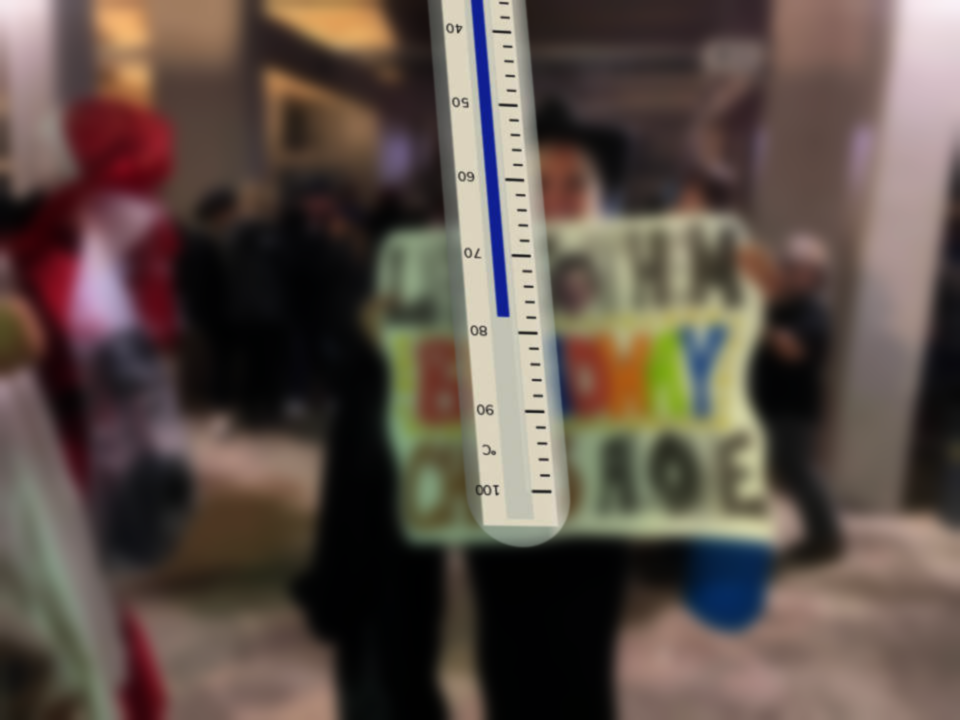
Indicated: value=78 unit=°C
